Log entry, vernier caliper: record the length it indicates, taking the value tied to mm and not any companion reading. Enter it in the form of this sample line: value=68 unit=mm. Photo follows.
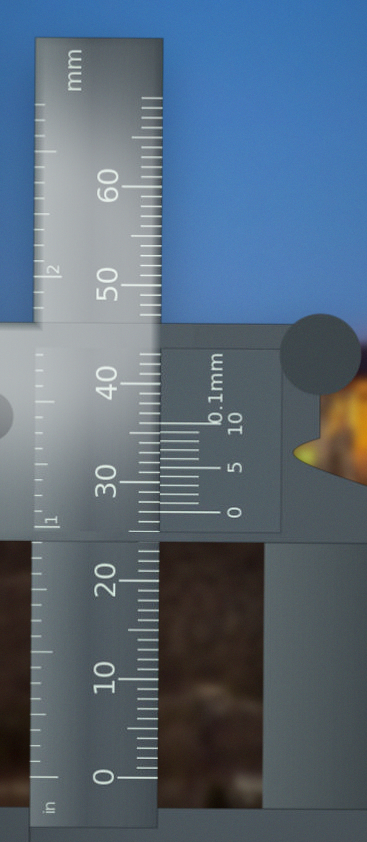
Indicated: value=27.0 unit=mm
